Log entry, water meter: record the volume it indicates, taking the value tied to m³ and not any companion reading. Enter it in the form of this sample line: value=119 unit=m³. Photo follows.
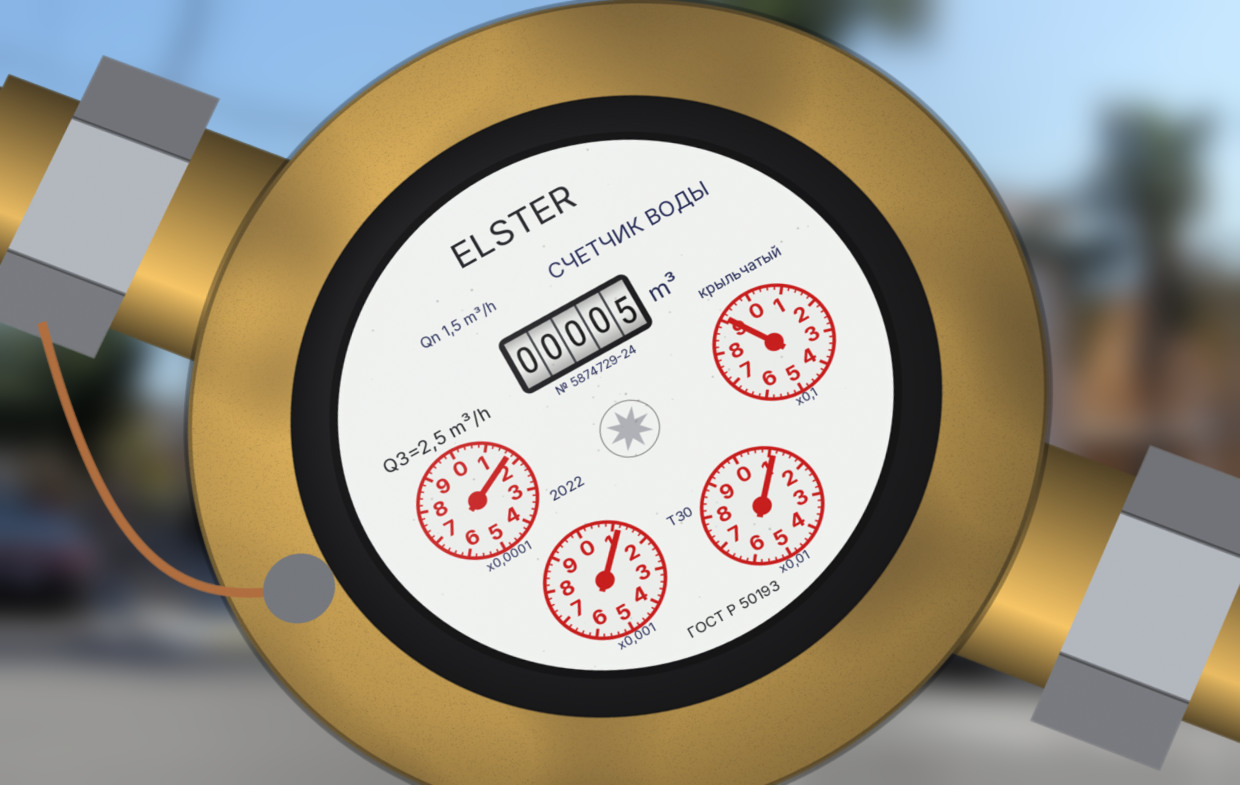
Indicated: value=4.9111 unit=m³
